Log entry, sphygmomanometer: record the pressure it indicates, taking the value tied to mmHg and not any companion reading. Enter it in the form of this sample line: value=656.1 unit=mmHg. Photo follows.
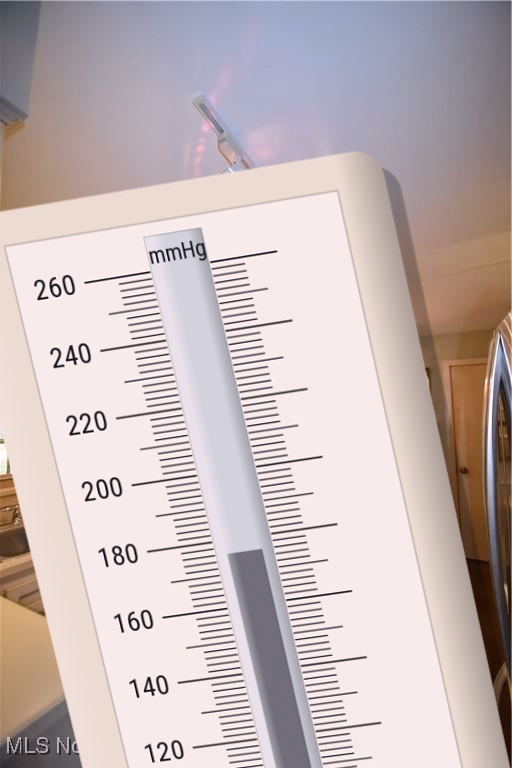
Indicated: value=176 unit=mmHg
